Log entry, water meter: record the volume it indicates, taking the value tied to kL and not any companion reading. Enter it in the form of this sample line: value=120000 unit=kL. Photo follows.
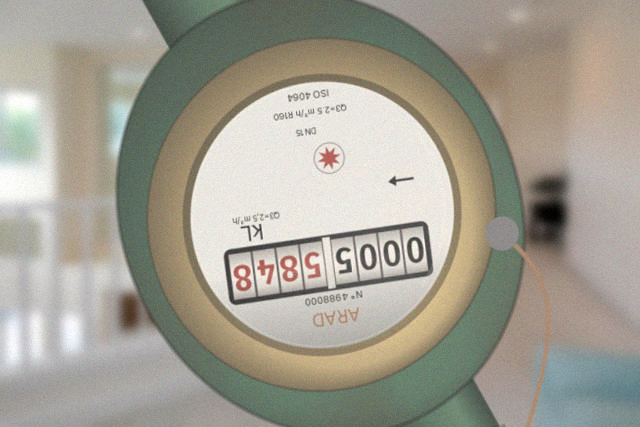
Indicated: value=5.5848 unit=kL
